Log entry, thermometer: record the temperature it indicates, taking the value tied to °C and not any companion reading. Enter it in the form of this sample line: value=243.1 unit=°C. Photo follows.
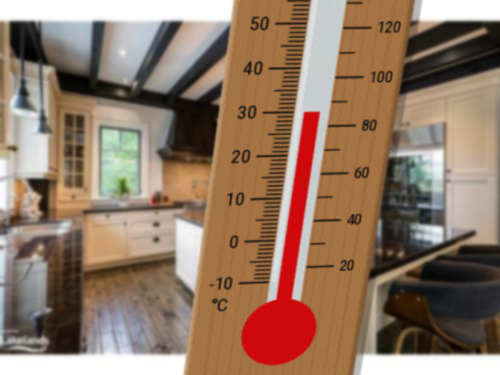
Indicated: value=30 unit=°C
